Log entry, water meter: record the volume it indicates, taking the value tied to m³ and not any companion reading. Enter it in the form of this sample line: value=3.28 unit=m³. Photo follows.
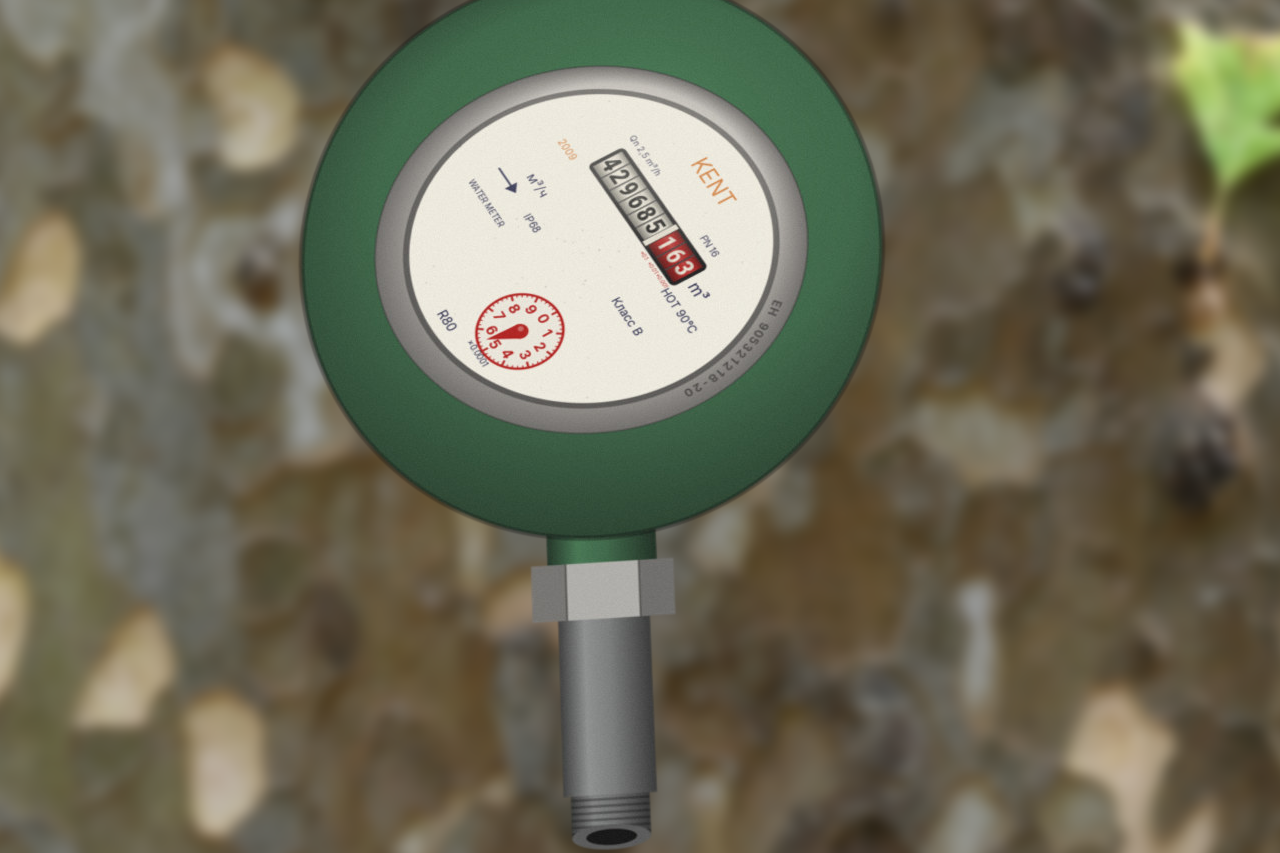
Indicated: value=429685.1635 unit=m³
